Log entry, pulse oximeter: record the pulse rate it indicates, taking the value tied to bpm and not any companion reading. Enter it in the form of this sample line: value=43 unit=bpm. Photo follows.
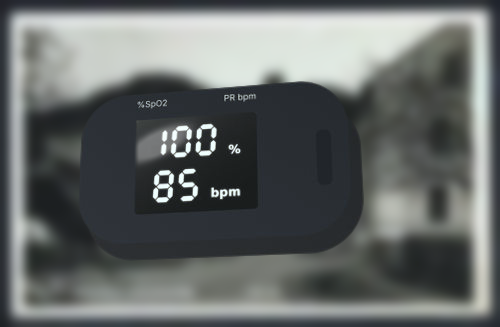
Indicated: value=85 unit=bpm
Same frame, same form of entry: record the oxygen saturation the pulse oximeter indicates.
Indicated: value=100 unit=%
